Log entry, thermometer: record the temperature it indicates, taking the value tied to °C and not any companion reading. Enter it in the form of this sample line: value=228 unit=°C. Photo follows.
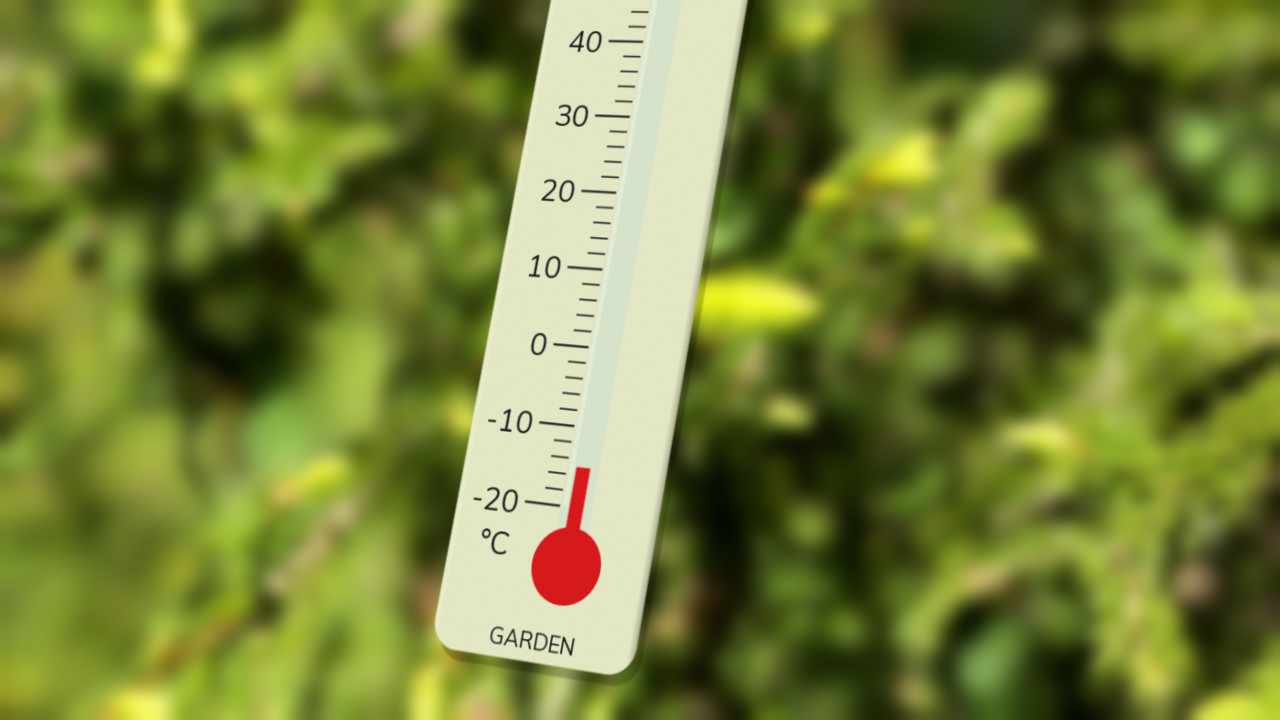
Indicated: value=-15 unit=°C
